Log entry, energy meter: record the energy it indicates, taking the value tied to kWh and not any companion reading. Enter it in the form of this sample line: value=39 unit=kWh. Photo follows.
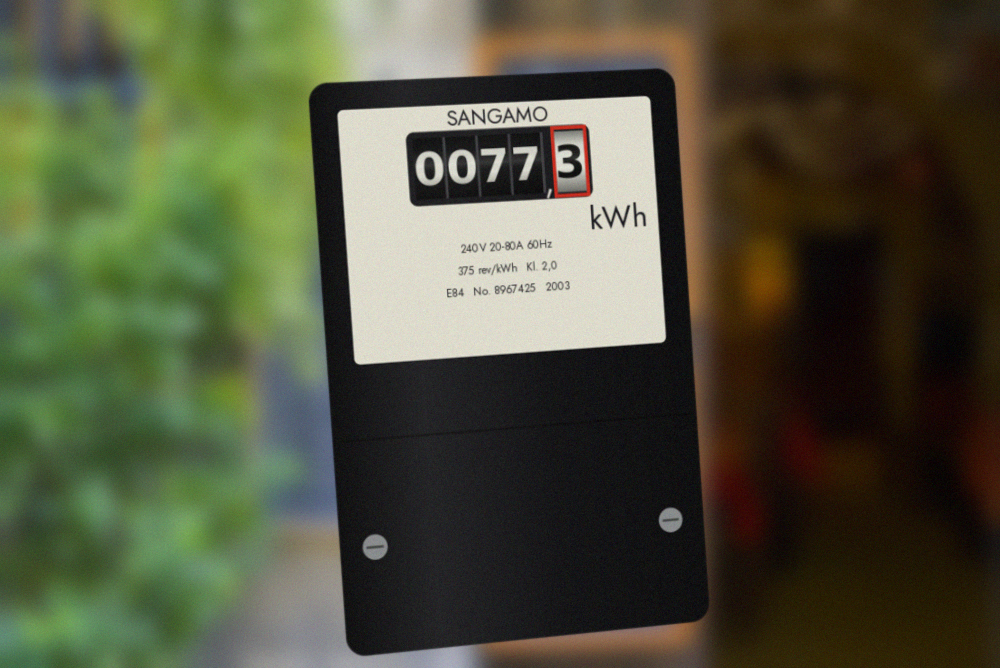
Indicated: value=77.3 unit=kWh
